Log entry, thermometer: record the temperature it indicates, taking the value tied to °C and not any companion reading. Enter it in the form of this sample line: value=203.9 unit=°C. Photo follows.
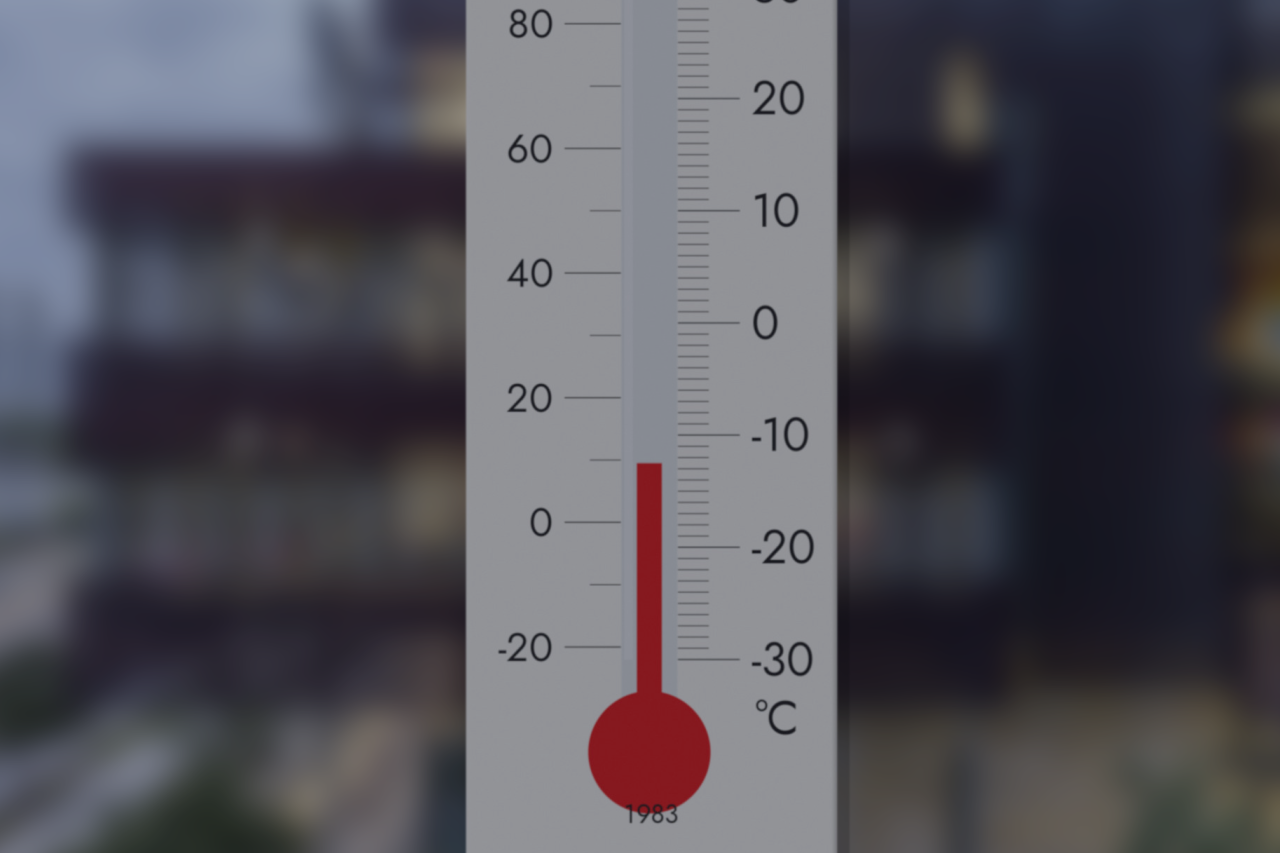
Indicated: value=-12.5 unit=°C
